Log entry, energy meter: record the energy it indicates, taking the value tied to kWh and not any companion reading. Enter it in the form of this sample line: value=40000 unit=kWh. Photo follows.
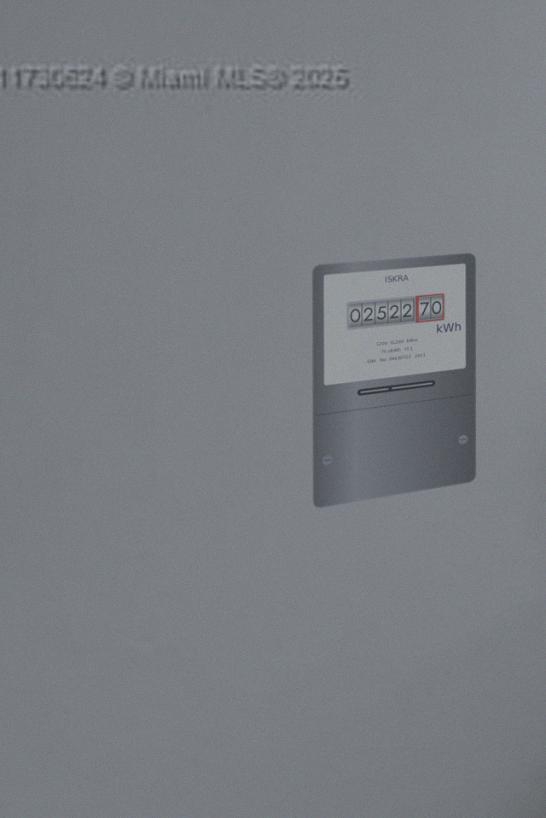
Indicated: value=2522.70 unit=kWh
